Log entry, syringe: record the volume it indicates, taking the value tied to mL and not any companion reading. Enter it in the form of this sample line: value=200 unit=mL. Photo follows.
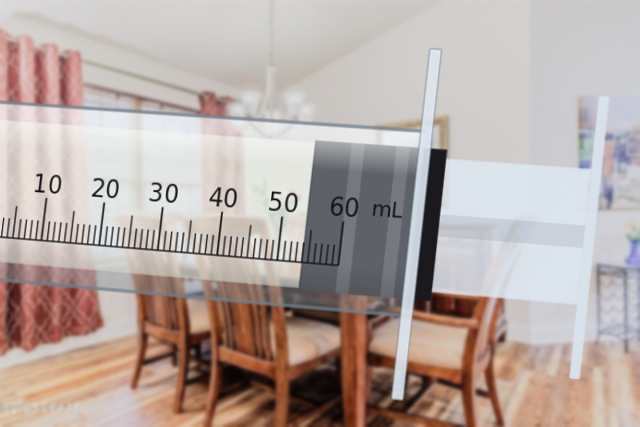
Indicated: value=54 unit=mL
